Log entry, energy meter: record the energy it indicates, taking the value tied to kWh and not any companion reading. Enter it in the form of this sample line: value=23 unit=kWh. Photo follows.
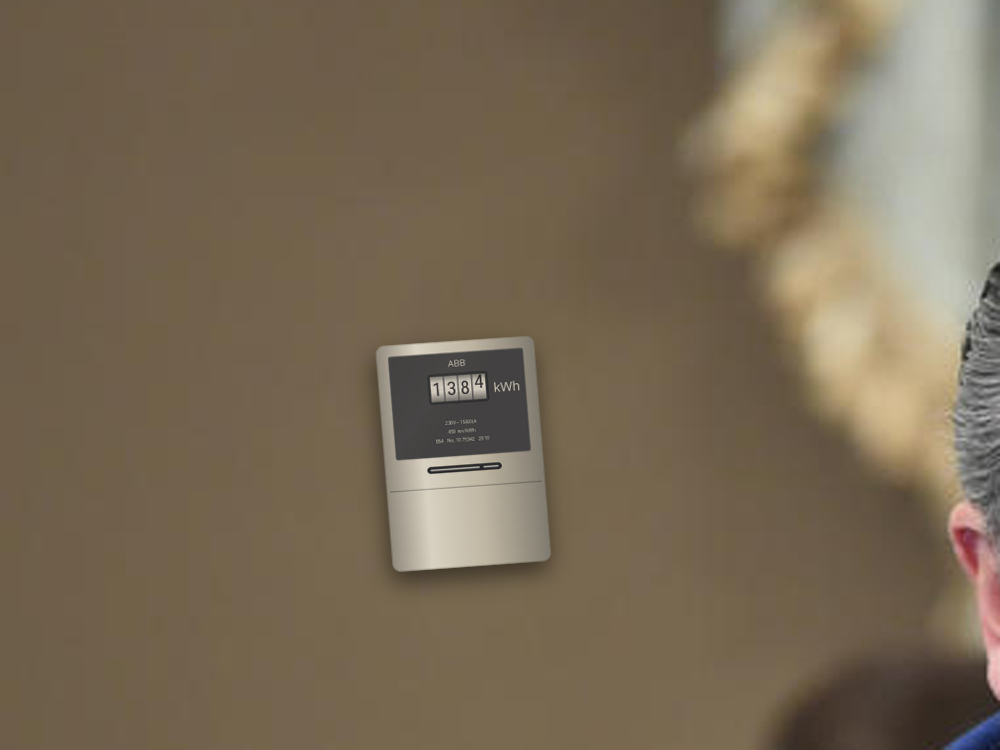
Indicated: value=1384 unit=kWh
